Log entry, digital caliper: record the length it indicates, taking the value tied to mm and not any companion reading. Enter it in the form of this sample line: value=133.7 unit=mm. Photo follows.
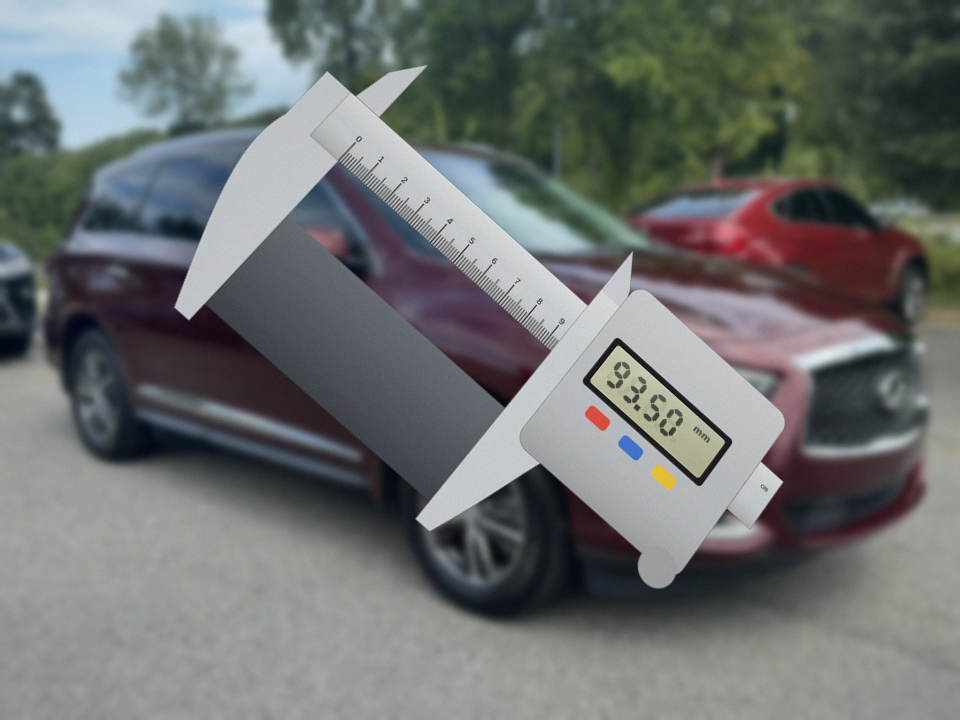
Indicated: value=93.50 unit=mm
